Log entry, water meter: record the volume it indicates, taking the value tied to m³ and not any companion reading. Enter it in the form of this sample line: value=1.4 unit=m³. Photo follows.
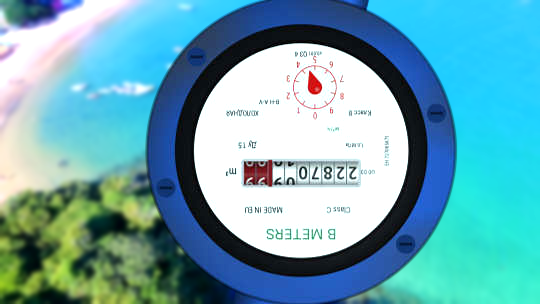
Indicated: value=2287009.994 unit=m³
